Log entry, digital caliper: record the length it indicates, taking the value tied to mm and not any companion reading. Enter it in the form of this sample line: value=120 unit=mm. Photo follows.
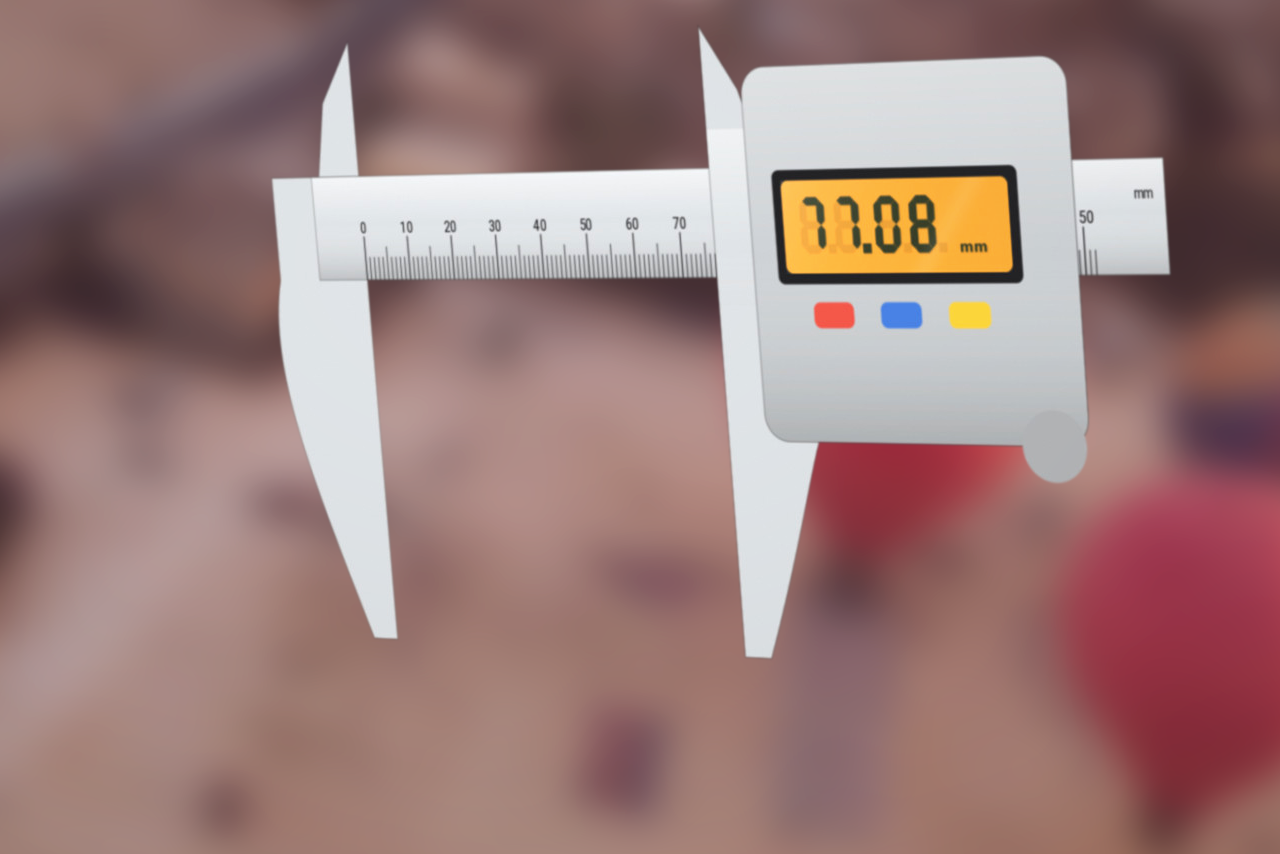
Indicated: value=77.08 unit=mm
